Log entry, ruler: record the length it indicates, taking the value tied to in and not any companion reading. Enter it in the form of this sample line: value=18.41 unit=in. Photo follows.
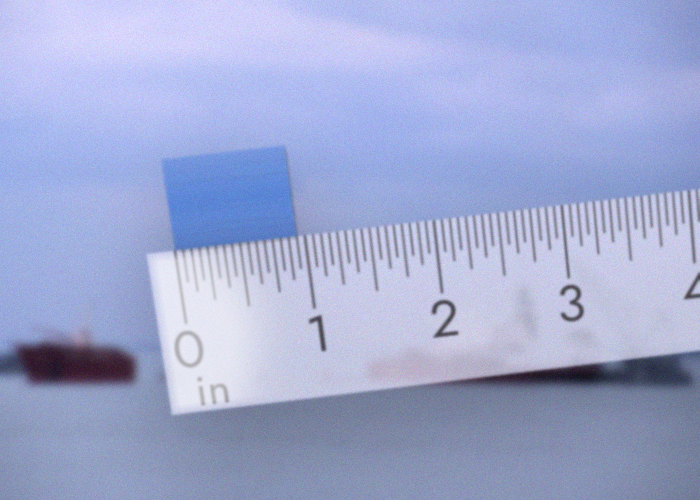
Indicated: value=0.9375 unit=in
